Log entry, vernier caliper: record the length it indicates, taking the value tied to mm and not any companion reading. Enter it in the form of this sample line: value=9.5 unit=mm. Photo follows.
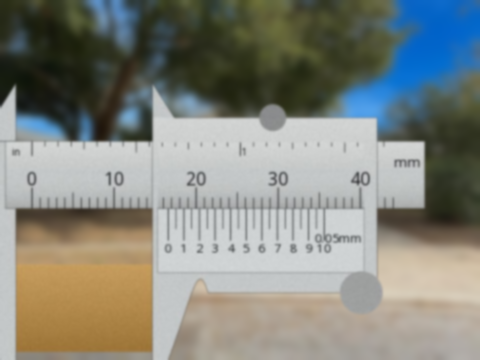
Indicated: value=16.6 unit=mm
